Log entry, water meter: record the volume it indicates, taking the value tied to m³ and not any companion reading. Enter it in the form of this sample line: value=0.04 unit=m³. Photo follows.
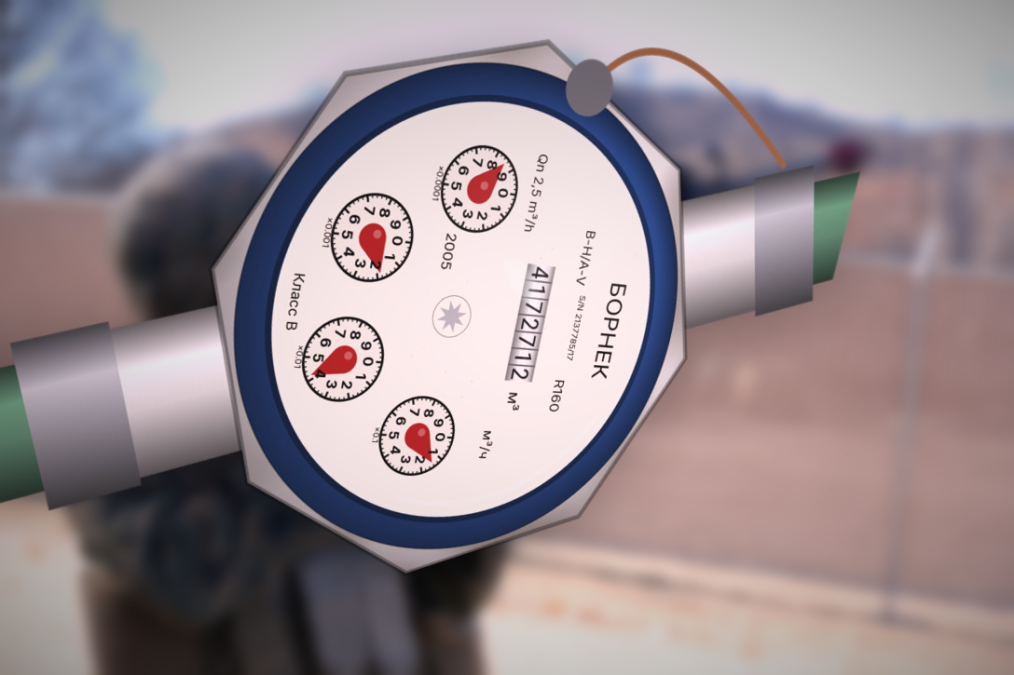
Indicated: value=4172712.1418 unit=m³
